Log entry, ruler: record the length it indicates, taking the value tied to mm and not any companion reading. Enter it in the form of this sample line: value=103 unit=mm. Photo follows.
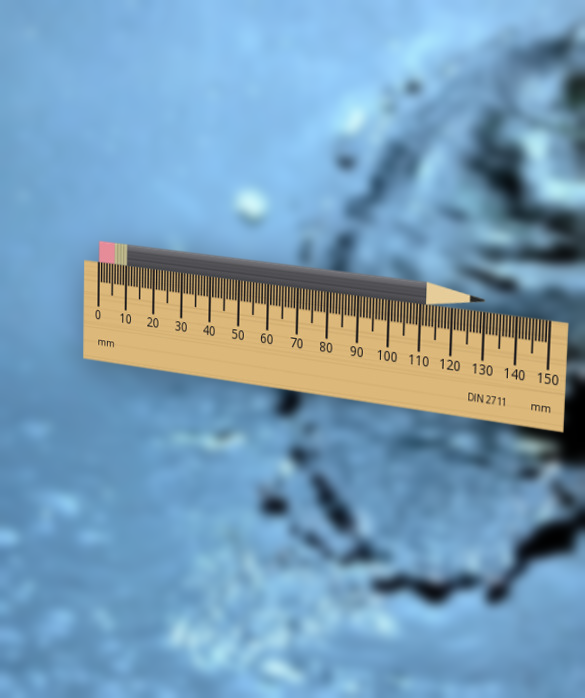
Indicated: value=130 unit=mm
